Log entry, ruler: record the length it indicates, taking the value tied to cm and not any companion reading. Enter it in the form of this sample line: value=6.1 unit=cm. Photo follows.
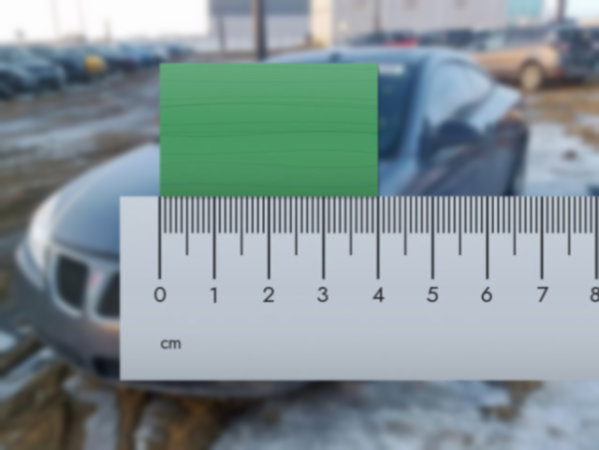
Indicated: value=4 unit=cm
